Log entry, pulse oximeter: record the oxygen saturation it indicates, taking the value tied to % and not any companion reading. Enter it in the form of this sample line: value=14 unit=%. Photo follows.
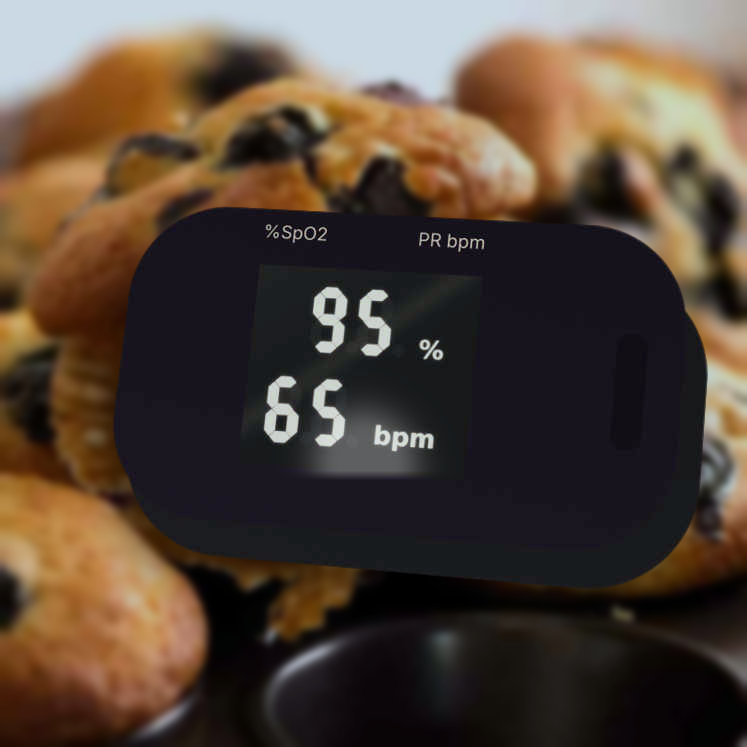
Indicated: value=95 unit=%
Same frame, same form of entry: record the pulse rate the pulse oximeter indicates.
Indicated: value=65 unit=bpm
